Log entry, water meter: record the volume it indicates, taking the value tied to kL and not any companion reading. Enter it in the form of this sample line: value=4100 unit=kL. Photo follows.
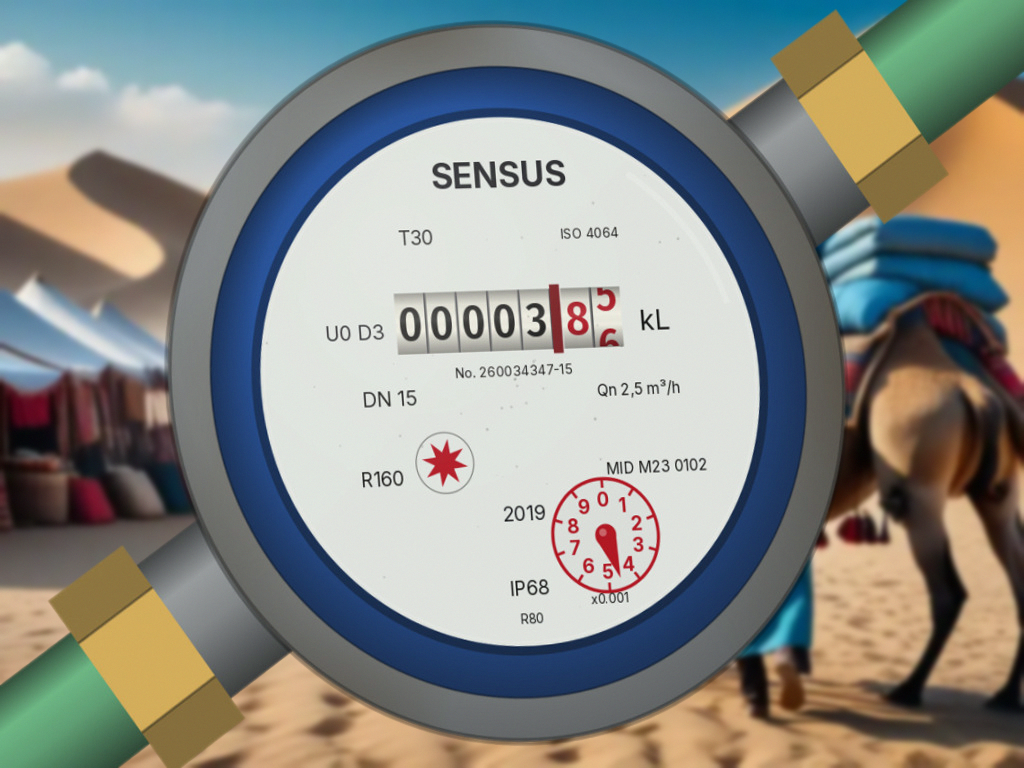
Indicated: value=3.854 unit=kL
